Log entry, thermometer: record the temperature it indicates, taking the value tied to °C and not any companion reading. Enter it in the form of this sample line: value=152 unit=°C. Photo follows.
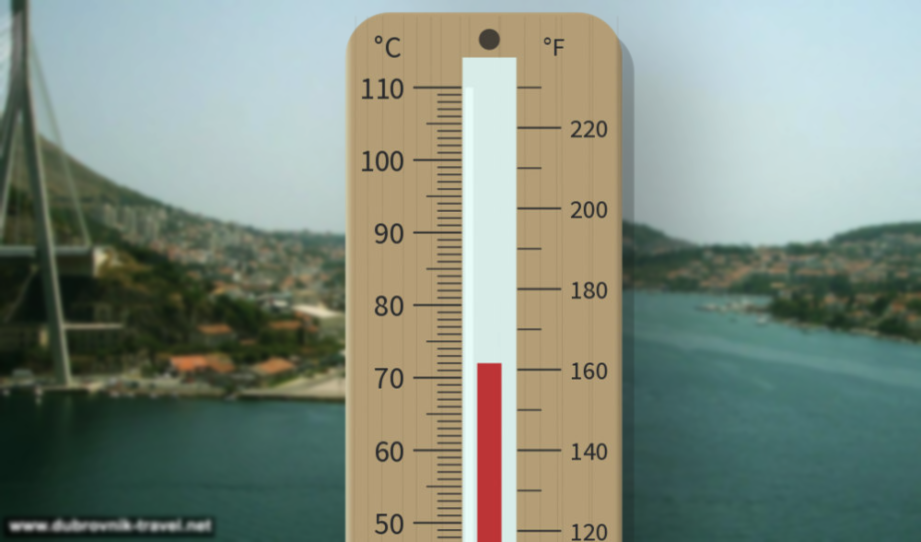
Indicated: value=72 unit=°C
